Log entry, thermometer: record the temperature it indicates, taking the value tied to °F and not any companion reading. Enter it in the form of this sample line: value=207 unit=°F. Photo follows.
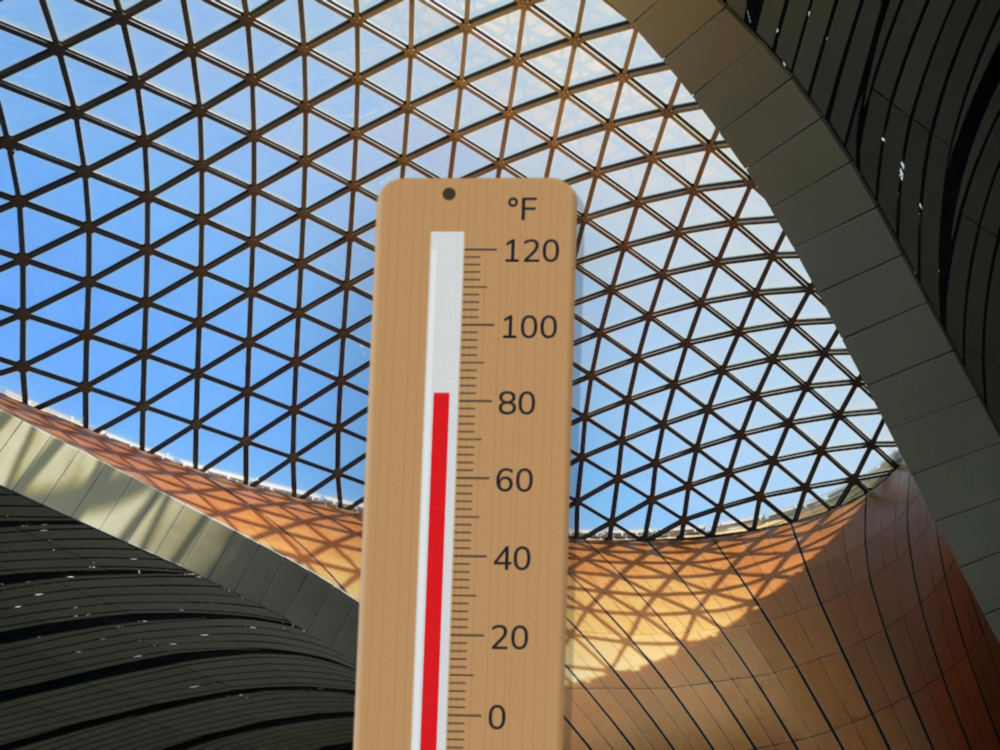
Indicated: value=82 unit=°F
